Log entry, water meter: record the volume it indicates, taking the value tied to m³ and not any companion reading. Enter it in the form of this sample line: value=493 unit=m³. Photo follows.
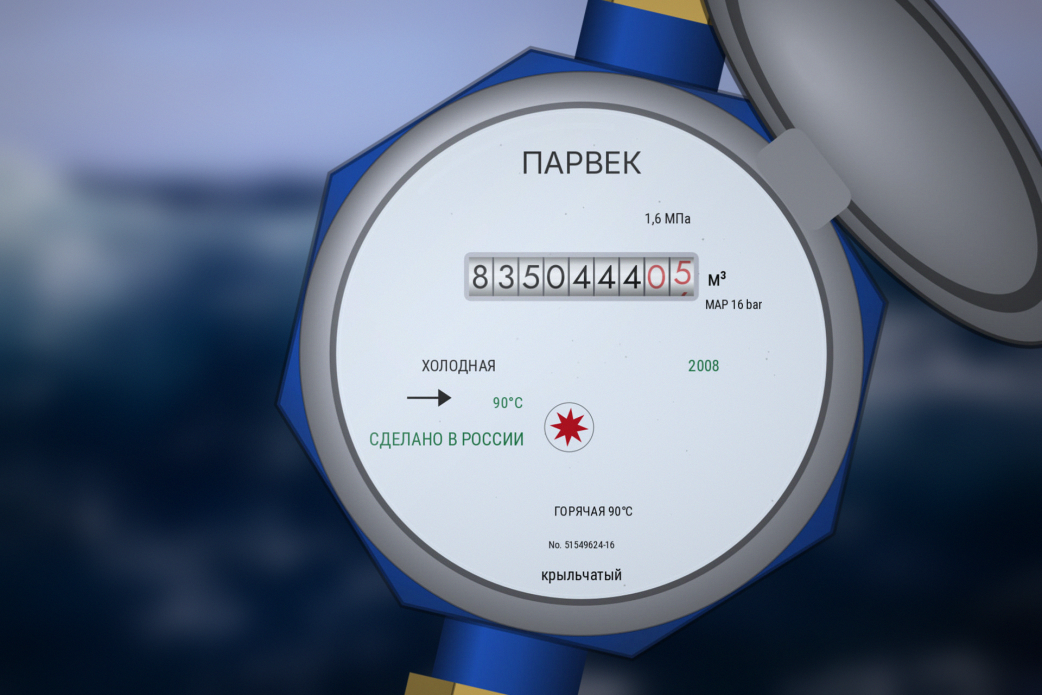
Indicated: value=8350444.05 unit=m³
